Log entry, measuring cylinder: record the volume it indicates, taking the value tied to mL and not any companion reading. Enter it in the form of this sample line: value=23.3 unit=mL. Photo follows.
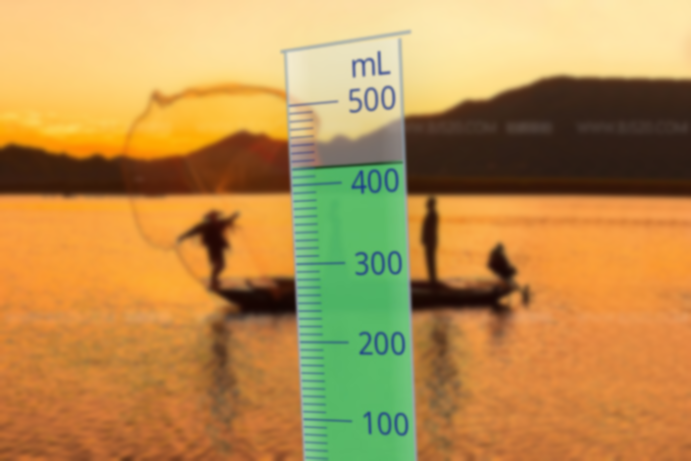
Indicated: value=420 unit=mL
